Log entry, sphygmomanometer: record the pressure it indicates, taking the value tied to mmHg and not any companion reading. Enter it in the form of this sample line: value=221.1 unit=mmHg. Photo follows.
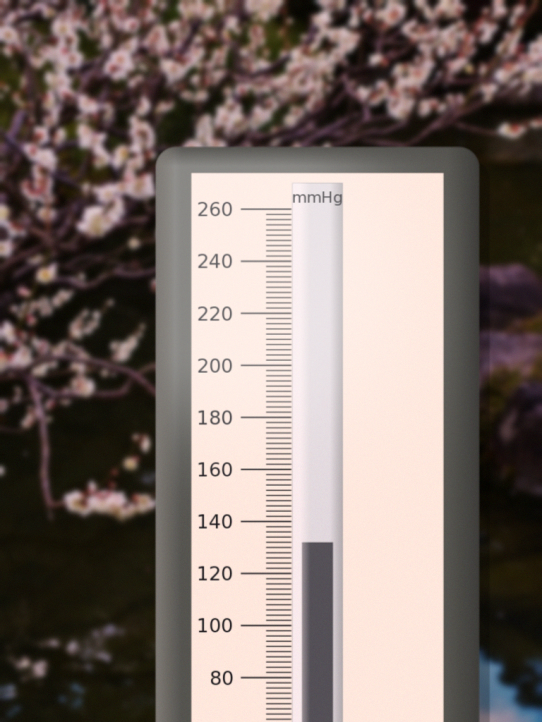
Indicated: value=132 unit=mmHg
